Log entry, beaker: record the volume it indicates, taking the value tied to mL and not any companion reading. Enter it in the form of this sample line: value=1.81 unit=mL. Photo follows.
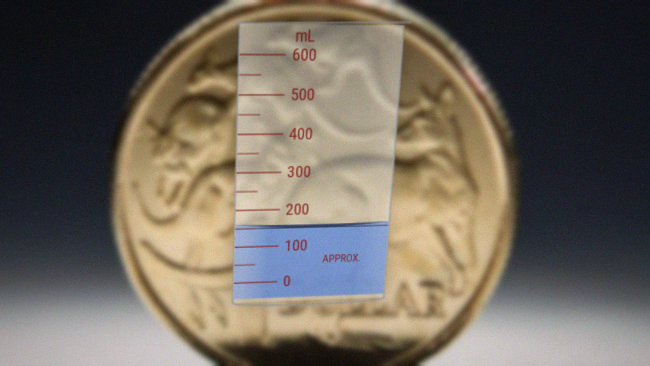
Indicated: value=150 unit=mL
